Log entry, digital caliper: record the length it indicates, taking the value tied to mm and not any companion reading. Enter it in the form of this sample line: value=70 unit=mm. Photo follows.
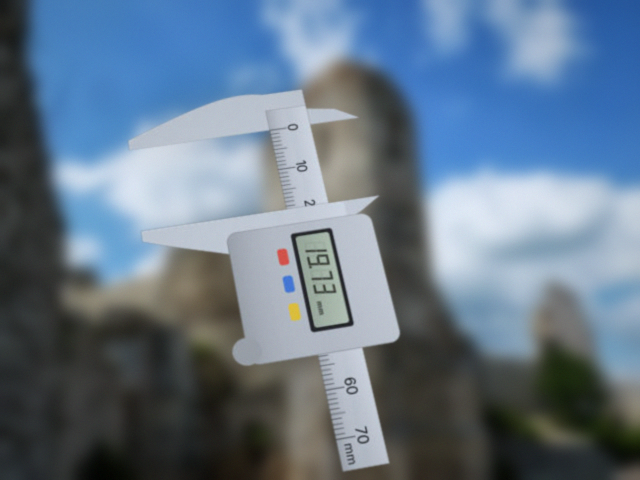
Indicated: value=19.73 unit=mm
